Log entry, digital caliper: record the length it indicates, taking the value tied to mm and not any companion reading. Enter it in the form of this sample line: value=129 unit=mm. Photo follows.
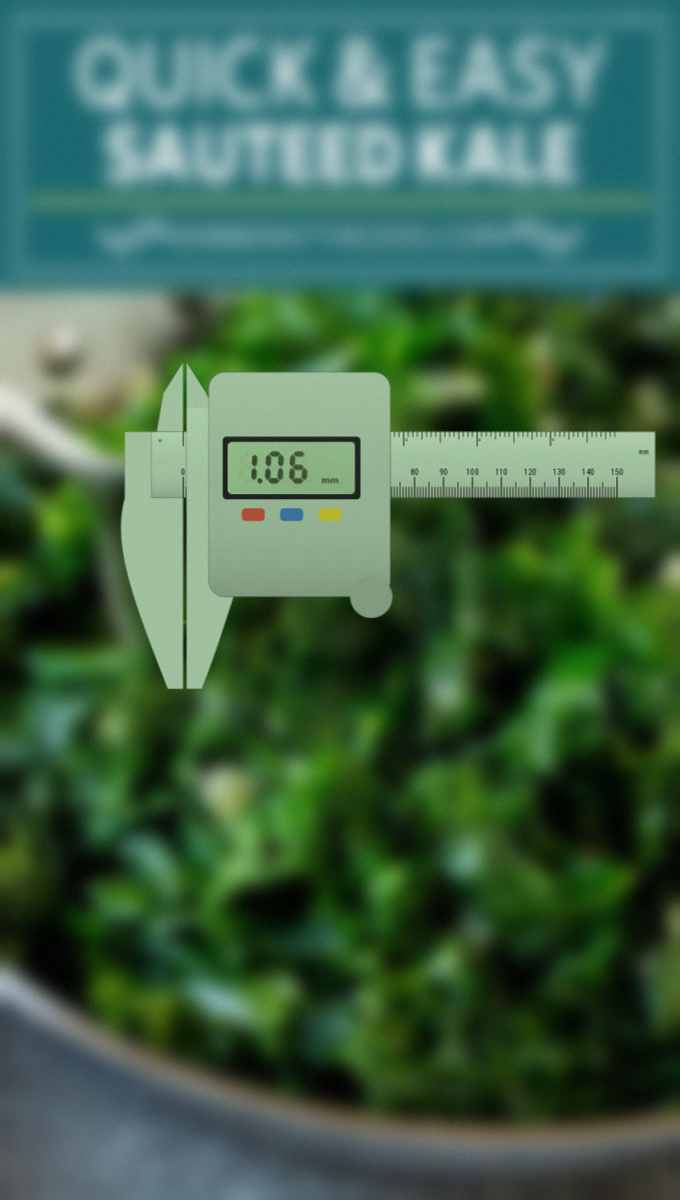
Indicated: value=1.06 unit=mm
